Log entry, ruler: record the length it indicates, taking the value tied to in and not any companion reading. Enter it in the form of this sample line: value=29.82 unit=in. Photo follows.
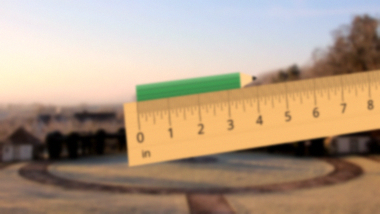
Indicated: value=4 unit=in
